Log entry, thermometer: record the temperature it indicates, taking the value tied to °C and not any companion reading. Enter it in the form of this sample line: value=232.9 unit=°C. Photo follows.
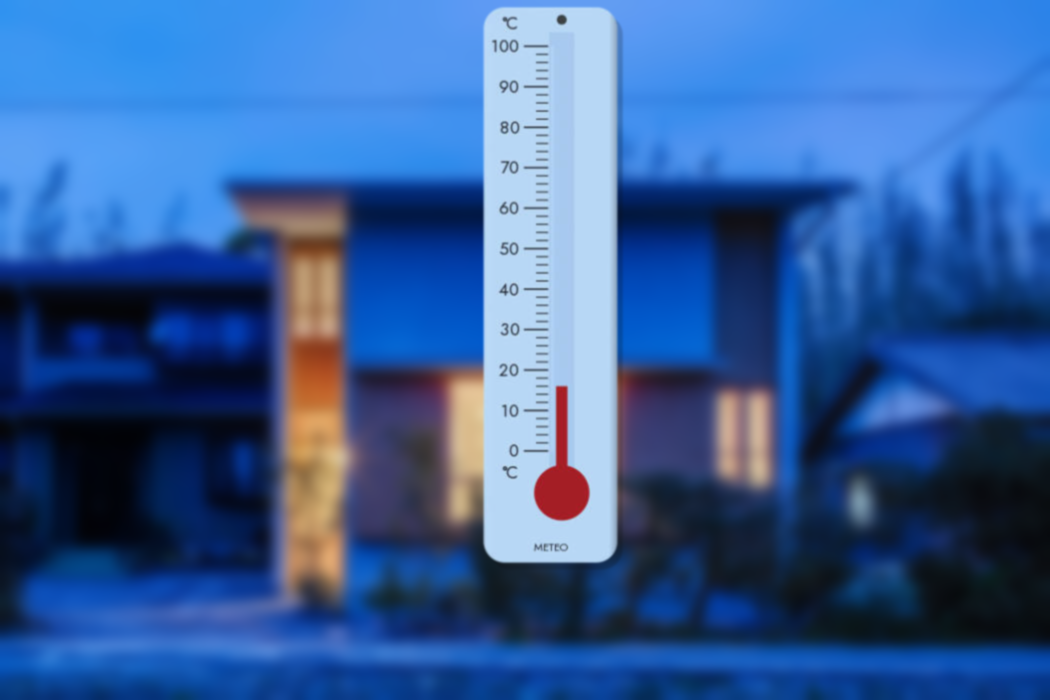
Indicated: value=16 unit=°C
